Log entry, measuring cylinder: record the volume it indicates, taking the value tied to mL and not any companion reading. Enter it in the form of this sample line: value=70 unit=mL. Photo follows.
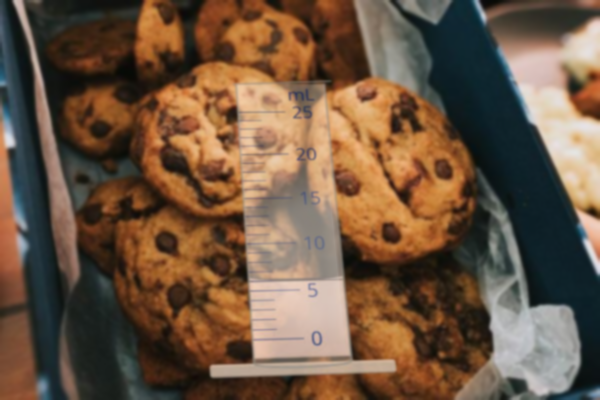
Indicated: value=6 unit=mL
